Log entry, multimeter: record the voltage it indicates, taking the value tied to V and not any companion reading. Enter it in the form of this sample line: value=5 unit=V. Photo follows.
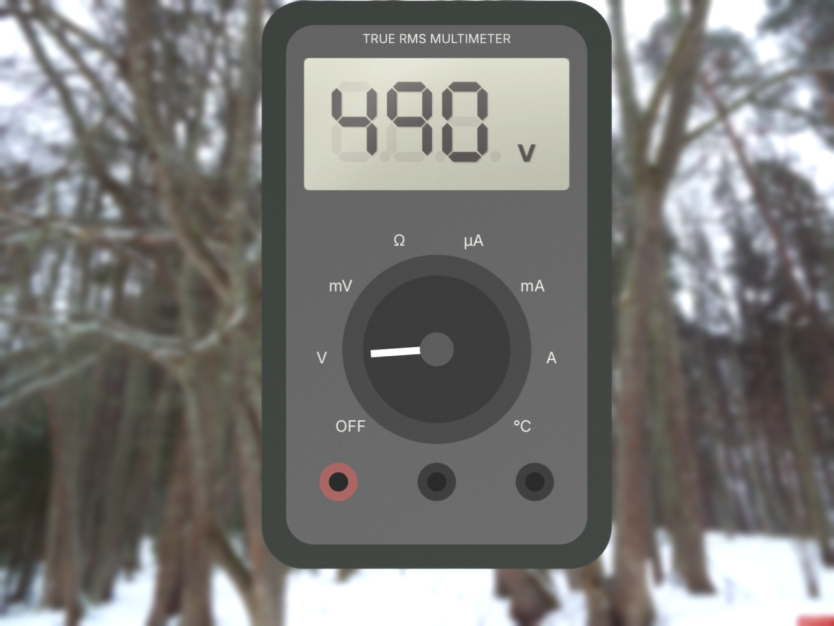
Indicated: value=490 unit=V
